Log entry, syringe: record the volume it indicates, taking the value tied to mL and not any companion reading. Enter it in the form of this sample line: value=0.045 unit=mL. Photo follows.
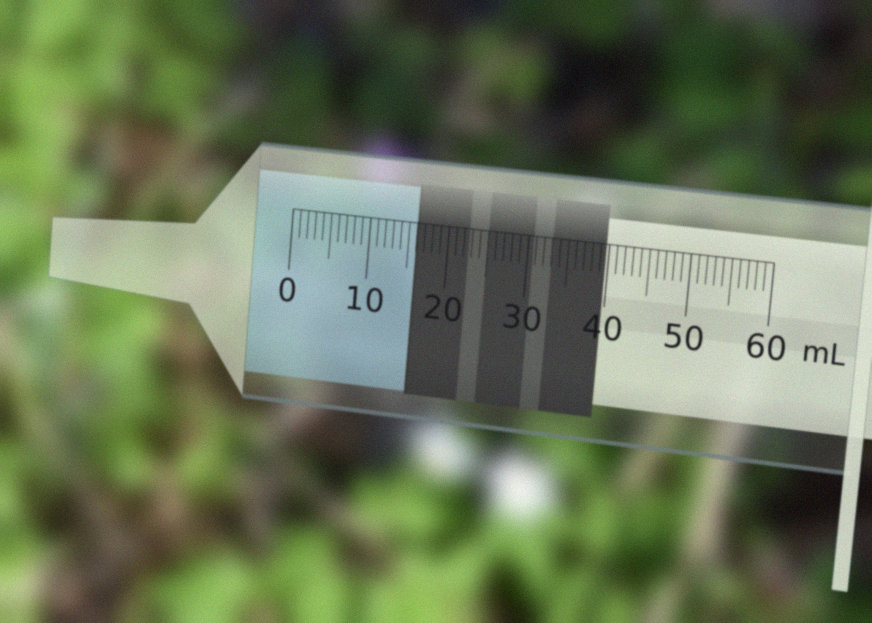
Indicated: value=16 unit=mL
